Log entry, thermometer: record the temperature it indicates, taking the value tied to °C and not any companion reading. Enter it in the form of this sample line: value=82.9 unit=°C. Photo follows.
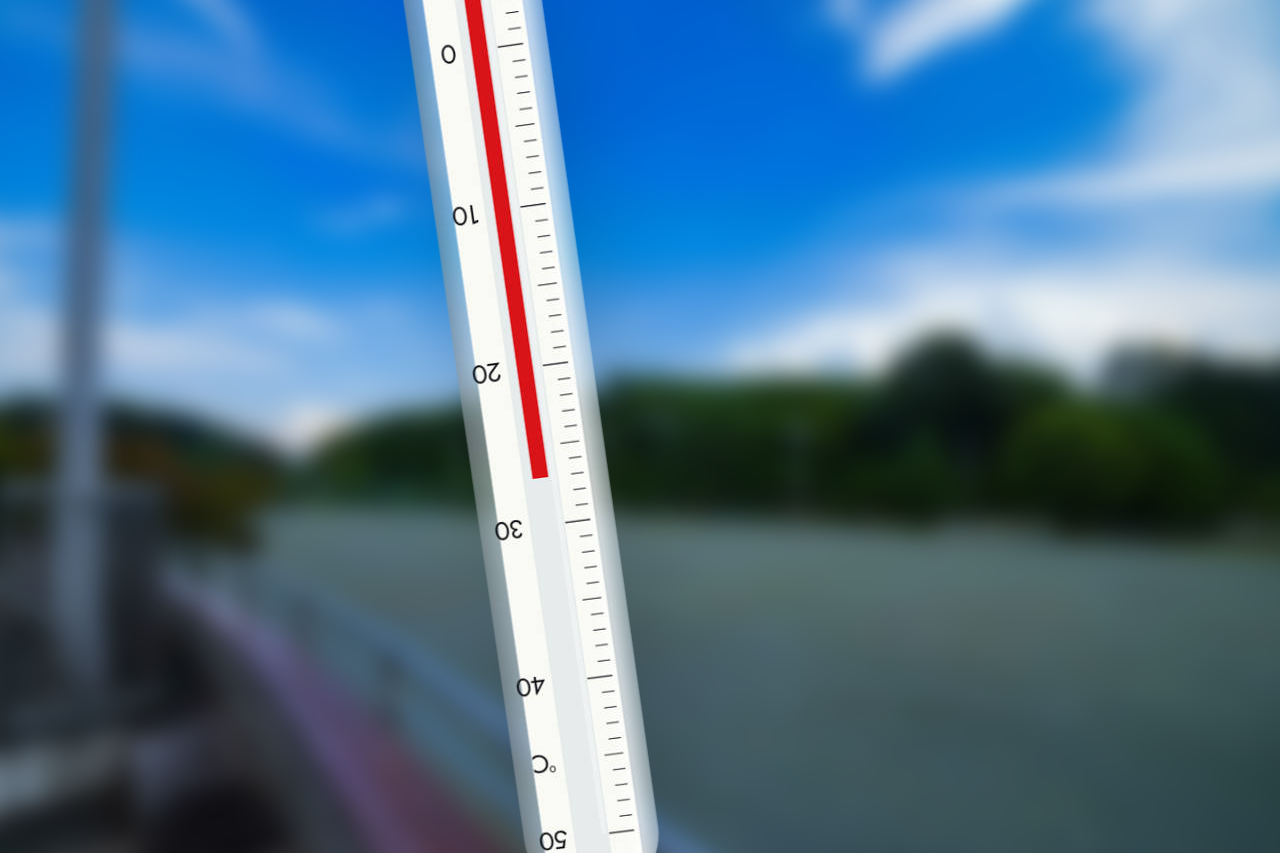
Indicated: value=27 unit=°C
